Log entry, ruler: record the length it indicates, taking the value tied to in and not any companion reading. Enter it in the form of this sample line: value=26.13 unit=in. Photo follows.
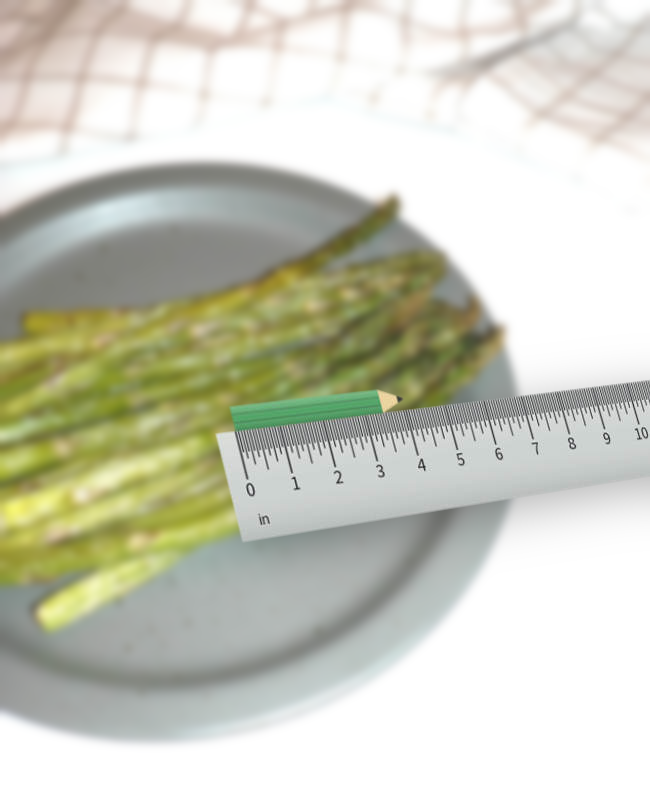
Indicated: value=4 unit=in
